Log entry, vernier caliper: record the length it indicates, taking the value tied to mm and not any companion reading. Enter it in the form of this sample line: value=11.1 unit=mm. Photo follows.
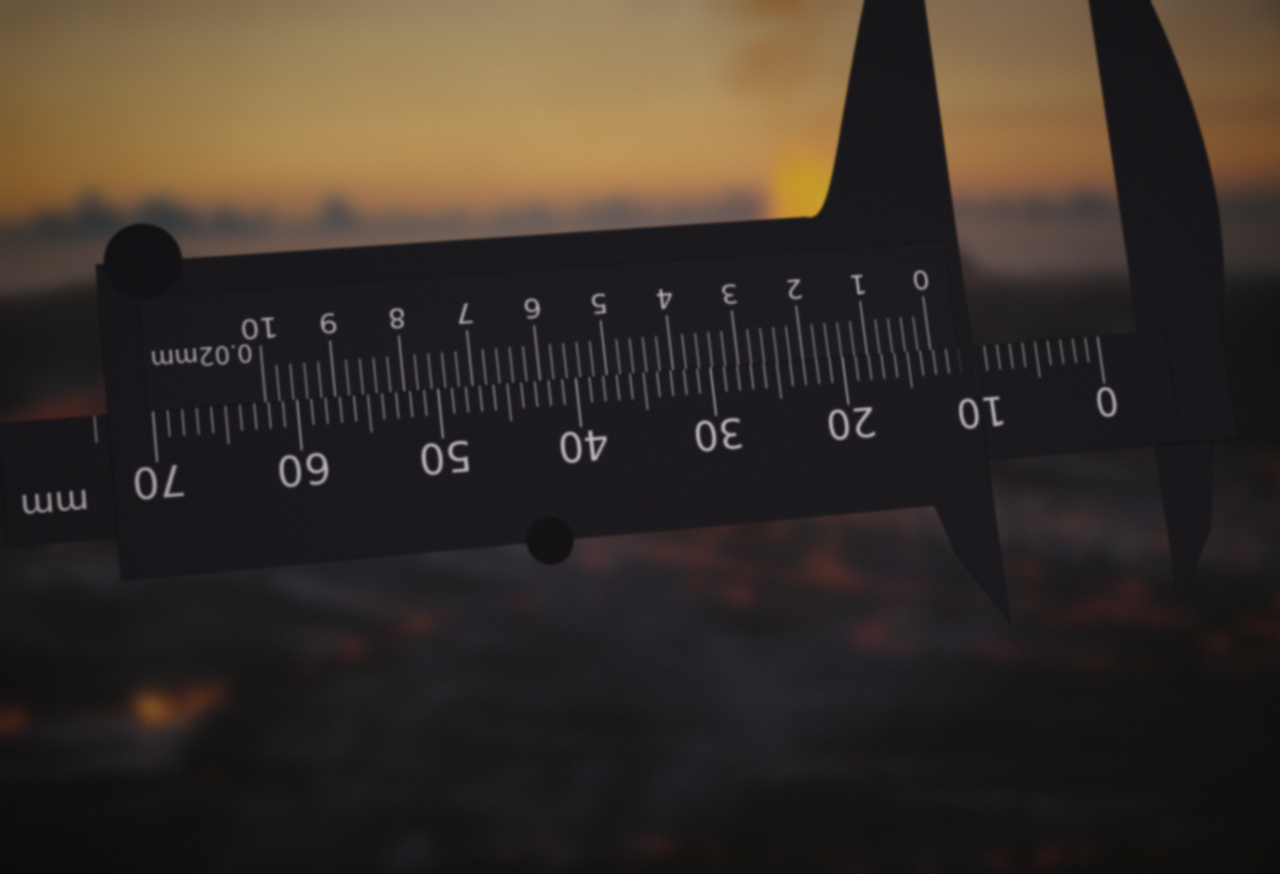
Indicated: value=13.2 unit=mm
